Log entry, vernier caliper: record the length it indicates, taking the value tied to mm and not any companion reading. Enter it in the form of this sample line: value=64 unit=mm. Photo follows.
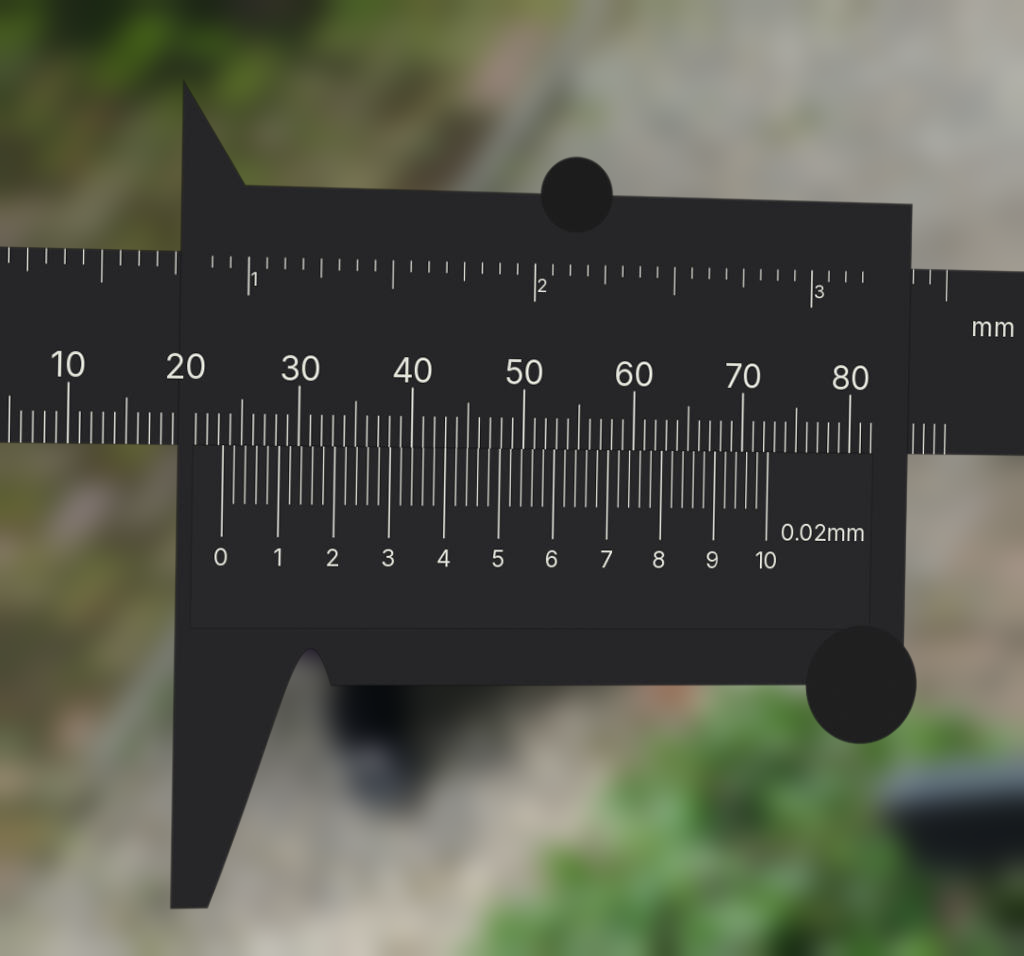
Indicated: value=23.4 unit=mm
